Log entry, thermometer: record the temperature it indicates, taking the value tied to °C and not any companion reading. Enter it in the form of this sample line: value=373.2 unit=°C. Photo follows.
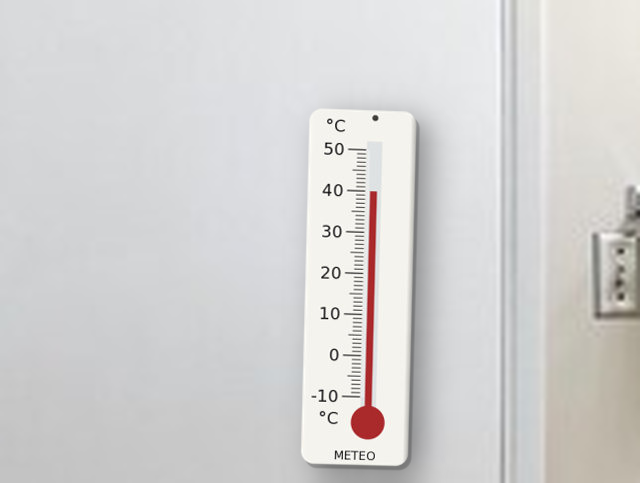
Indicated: value=40 unit=°C
